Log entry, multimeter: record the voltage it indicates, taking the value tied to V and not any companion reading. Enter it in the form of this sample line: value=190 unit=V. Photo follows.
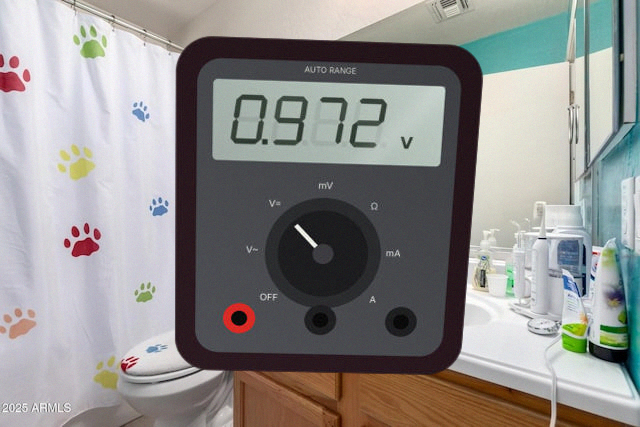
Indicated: value=0.972 unit=V
